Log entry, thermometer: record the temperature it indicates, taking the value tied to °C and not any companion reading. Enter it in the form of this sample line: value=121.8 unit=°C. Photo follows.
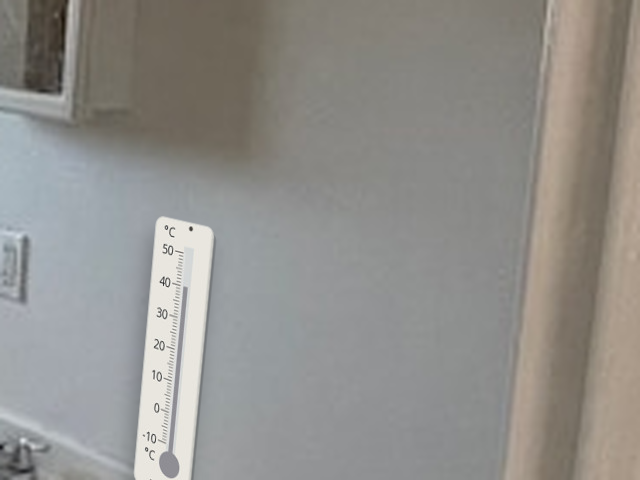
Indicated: value=40 unit=°C
